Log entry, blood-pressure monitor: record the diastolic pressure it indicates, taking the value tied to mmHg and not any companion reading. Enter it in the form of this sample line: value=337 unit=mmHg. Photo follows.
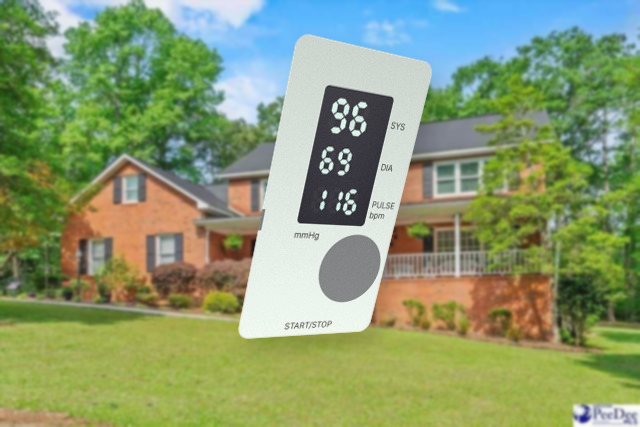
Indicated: value=69 unit=mmHg
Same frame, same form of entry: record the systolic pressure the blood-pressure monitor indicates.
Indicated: value=96 unit=mmHg
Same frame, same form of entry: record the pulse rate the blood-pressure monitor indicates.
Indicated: value=116 unit=bpm
